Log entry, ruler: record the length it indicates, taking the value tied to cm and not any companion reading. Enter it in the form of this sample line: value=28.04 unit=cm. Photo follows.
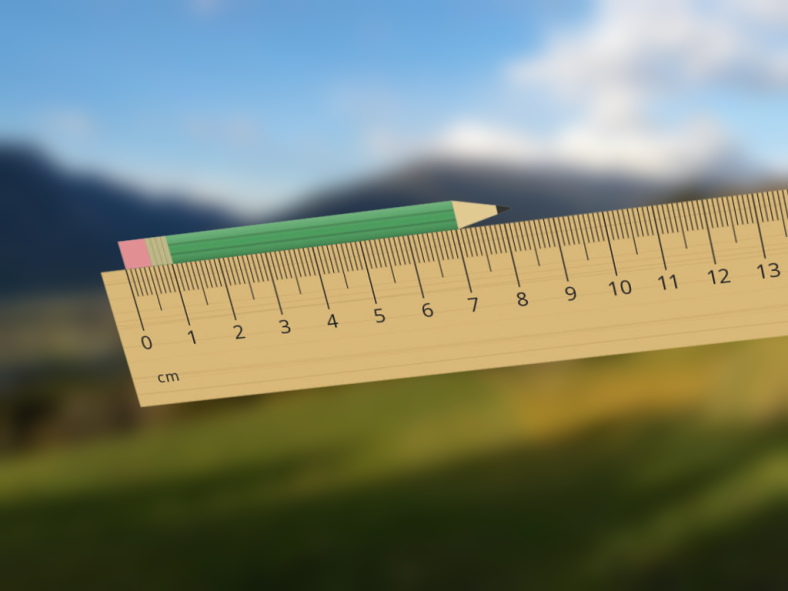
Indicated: value=8.2 unit=cm
